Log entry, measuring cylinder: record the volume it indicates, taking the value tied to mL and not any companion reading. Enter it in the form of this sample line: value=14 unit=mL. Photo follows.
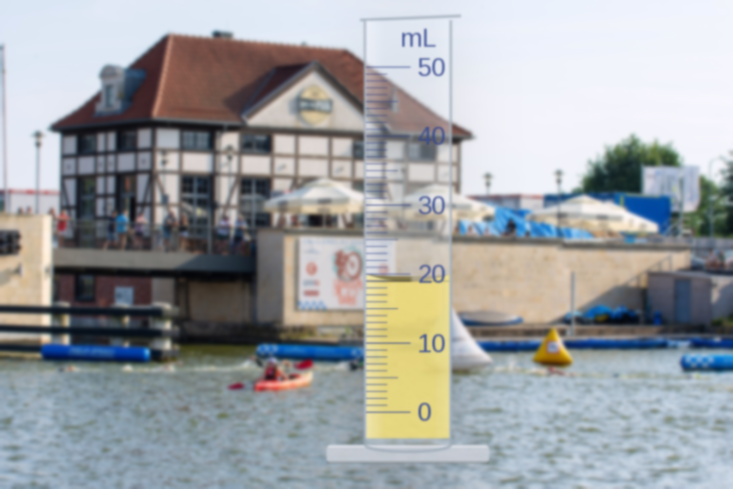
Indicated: value=19 unit=mL
